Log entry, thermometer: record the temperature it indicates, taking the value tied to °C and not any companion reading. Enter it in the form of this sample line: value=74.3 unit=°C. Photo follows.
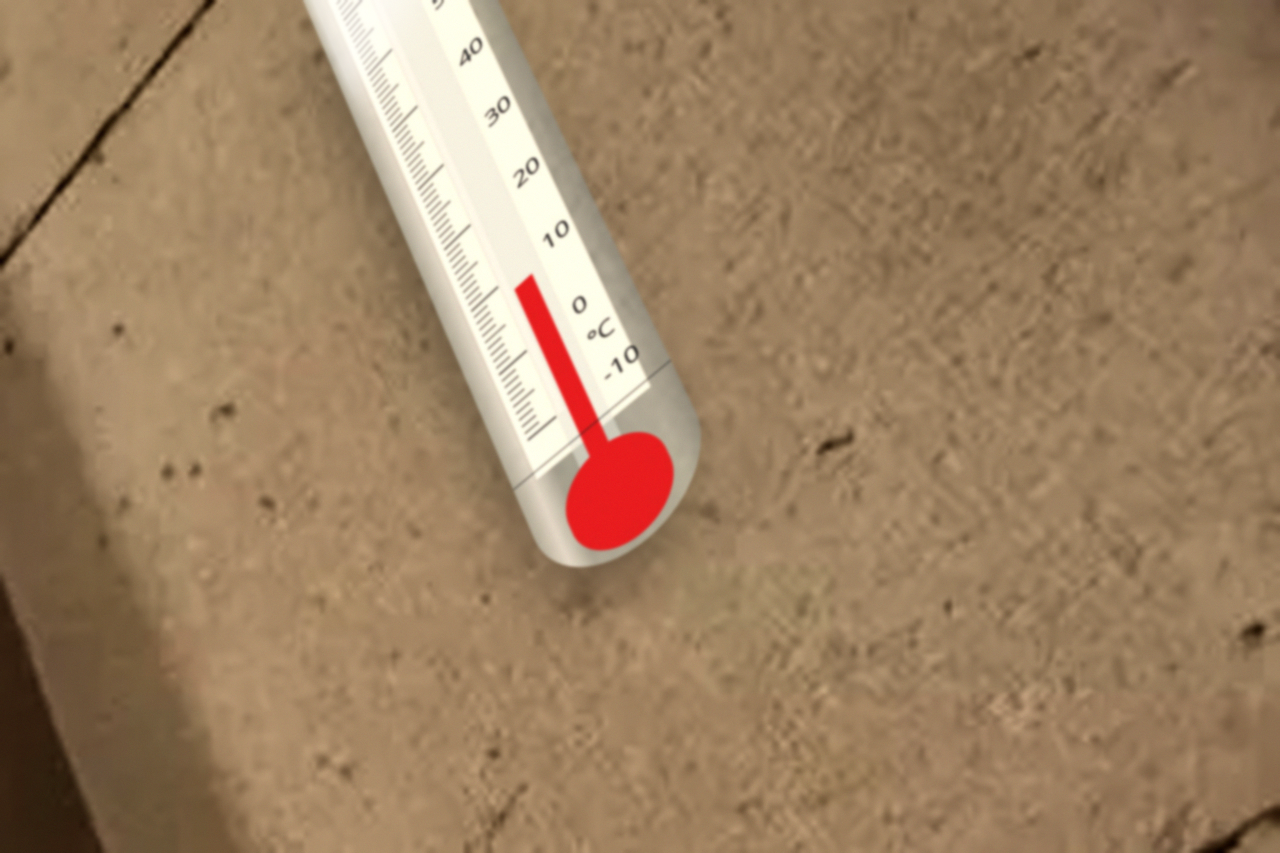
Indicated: value=8 unit=°C
